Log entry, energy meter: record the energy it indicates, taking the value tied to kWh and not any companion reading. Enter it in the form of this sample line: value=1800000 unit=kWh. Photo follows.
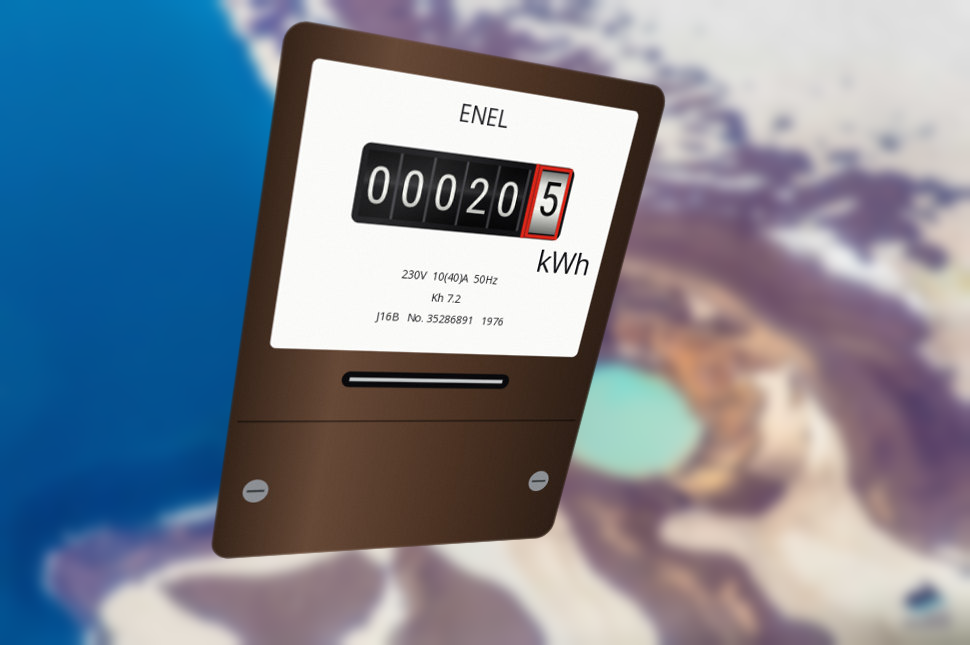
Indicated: value=20.5 unit=kWh
